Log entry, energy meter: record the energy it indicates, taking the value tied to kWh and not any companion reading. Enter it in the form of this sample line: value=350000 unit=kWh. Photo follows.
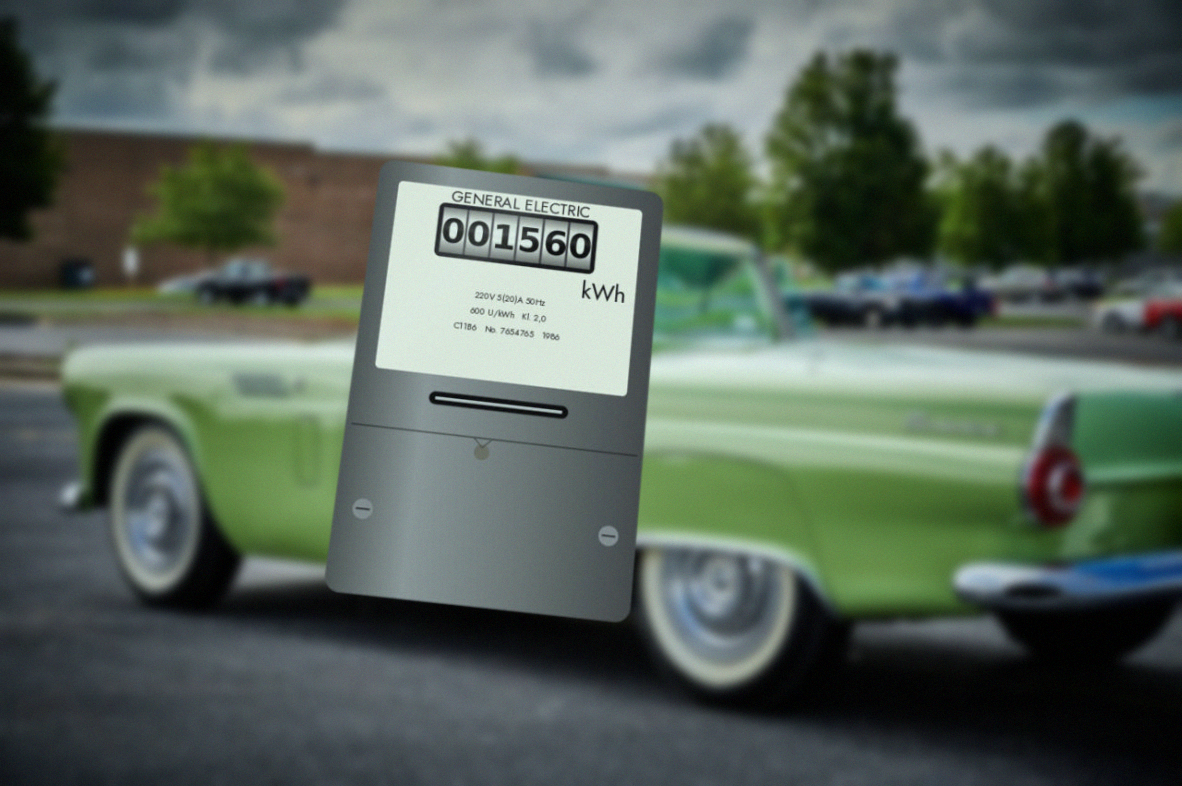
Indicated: value=1560 unit=kWh
